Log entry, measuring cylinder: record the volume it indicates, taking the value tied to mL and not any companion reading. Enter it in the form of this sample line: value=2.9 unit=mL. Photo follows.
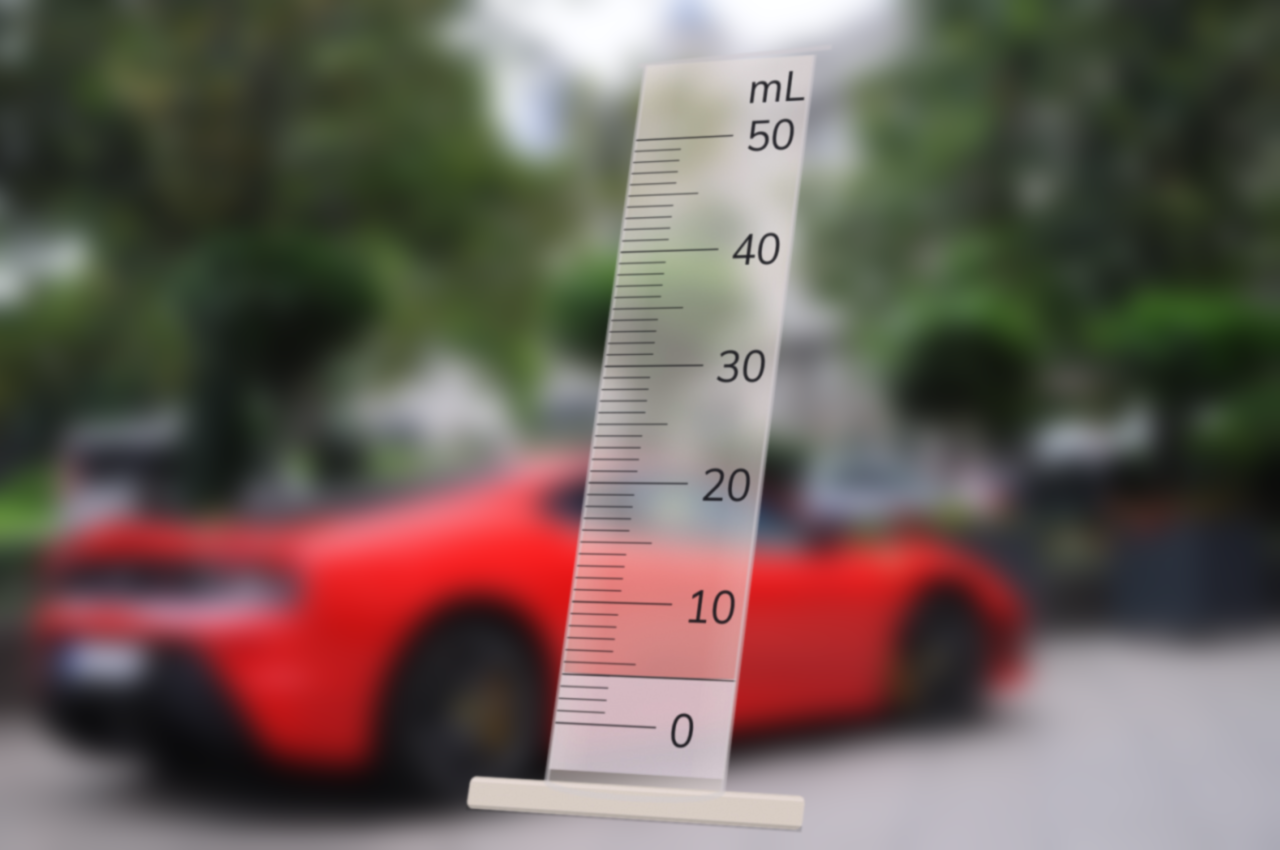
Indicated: value=4 unit=mL
